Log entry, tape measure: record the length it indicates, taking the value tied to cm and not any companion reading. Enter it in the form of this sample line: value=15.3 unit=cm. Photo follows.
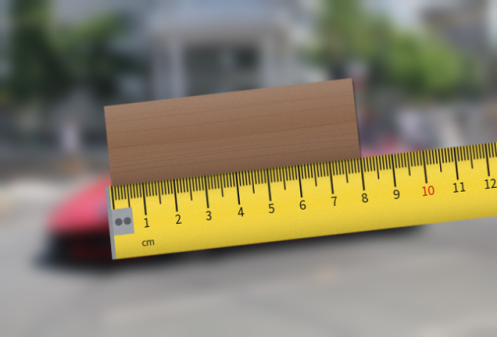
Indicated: value=8 unit=cm
